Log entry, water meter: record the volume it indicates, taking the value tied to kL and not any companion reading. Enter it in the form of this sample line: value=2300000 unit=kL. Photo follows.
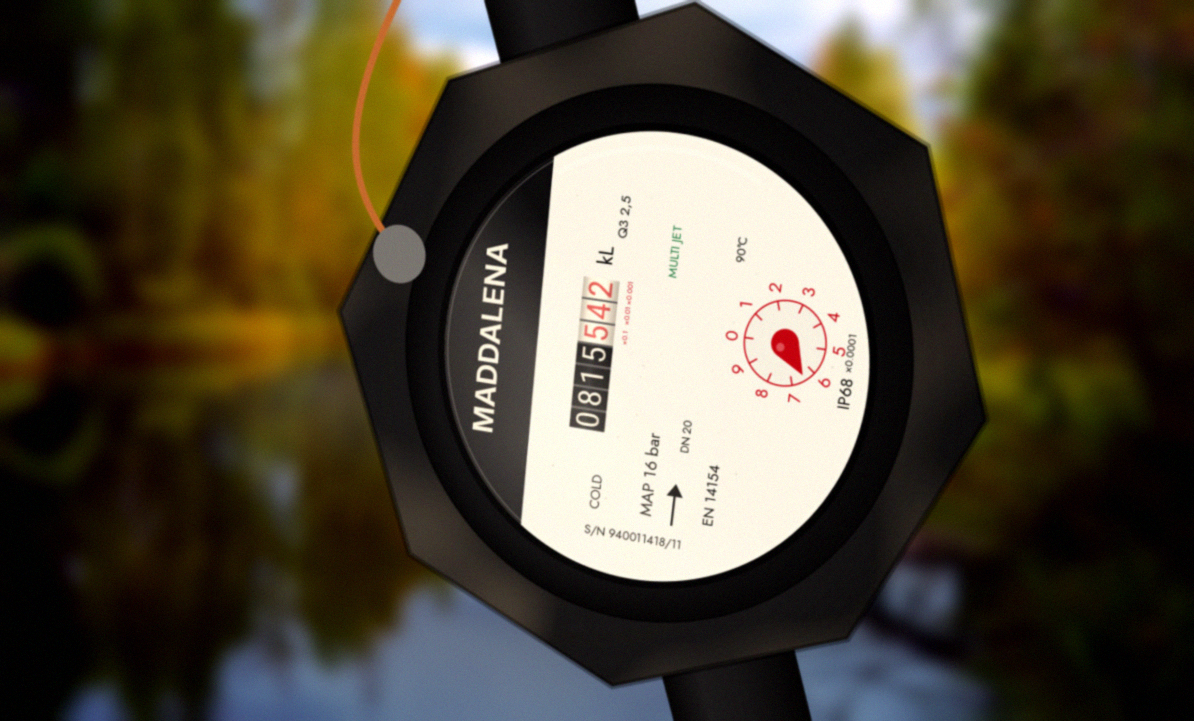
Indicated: value=815.5426 unit=kL
